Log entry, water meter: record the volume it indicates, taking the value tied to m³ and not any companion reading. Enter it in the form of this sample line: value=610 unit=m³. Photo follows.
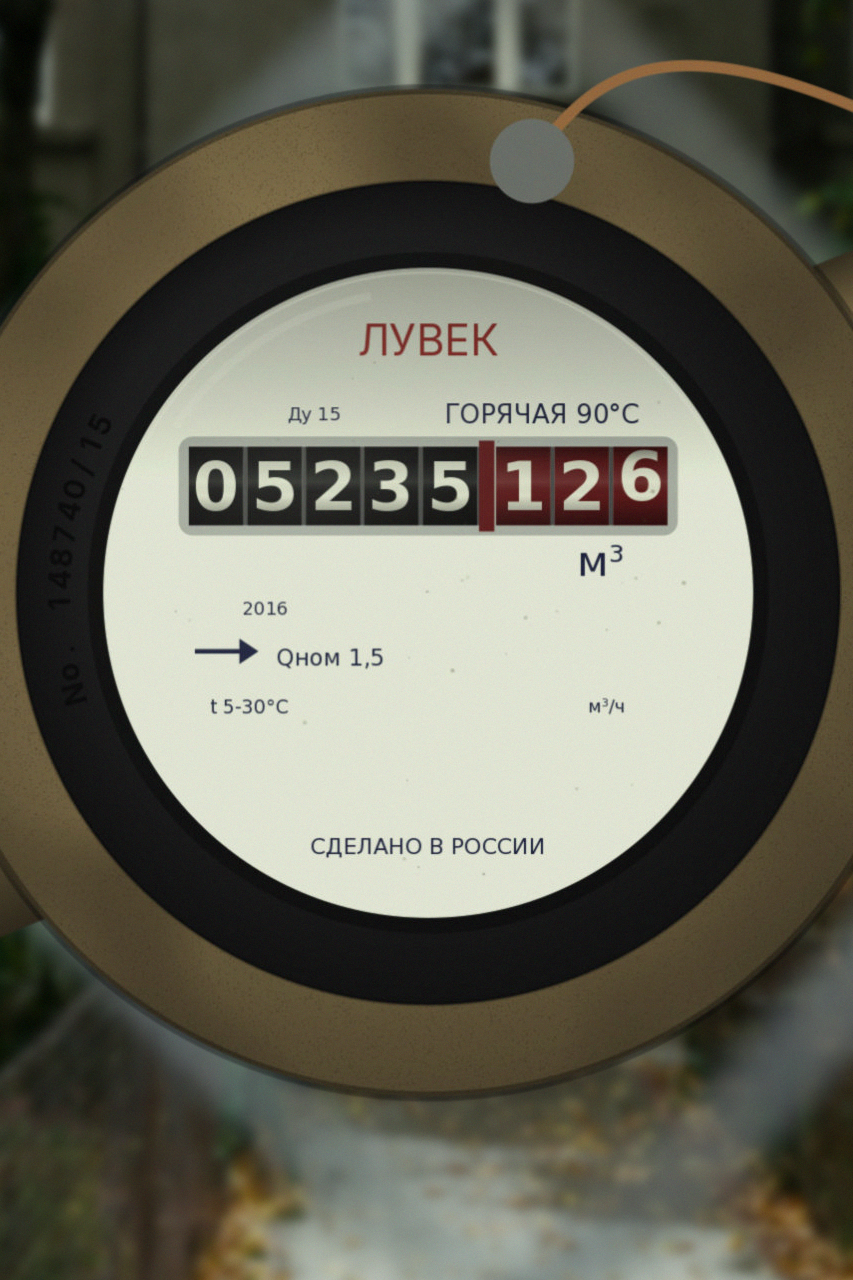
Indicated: value=5235.126 unit=m³
